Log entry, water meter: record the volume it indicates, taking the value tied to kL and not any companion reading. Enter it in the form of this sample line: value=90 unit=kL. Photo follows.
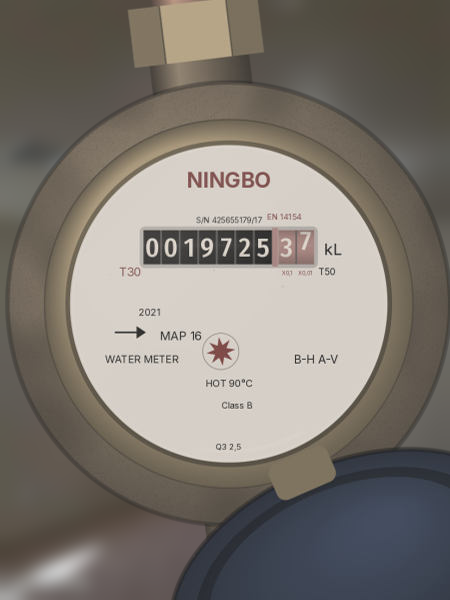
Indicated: value=19725.37 unit=kL
